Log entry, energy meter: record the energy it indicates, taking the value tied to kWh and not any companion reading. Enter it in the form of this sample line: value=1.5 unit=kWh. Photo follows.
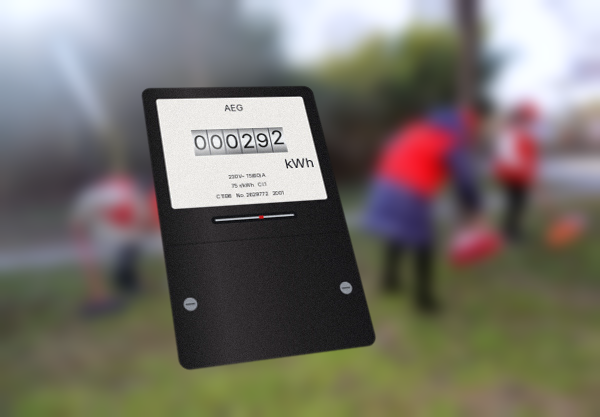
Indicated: value=292 unit=kWh
